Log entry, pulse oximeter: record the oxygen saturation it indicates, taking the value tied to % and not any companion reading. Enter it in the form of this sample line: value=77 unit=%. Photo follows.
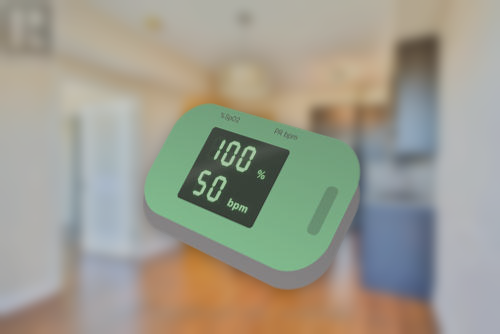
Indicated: value=100 unit=%
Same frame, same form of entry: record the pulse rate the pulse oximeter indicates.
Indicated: value=50 unit=bpm
